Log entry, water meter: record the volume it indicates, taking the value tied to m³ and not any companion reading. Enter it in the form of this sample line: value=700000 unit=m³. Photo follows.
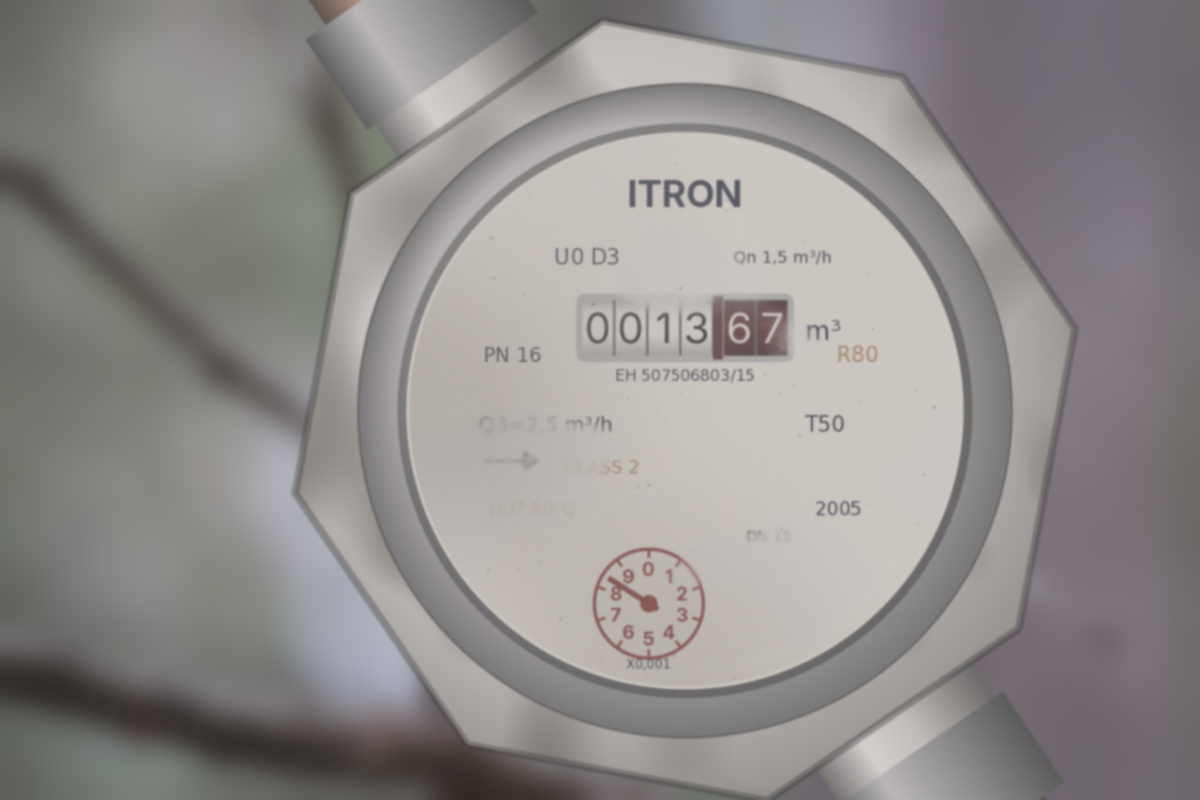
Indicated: value=13.678 unit=m³
